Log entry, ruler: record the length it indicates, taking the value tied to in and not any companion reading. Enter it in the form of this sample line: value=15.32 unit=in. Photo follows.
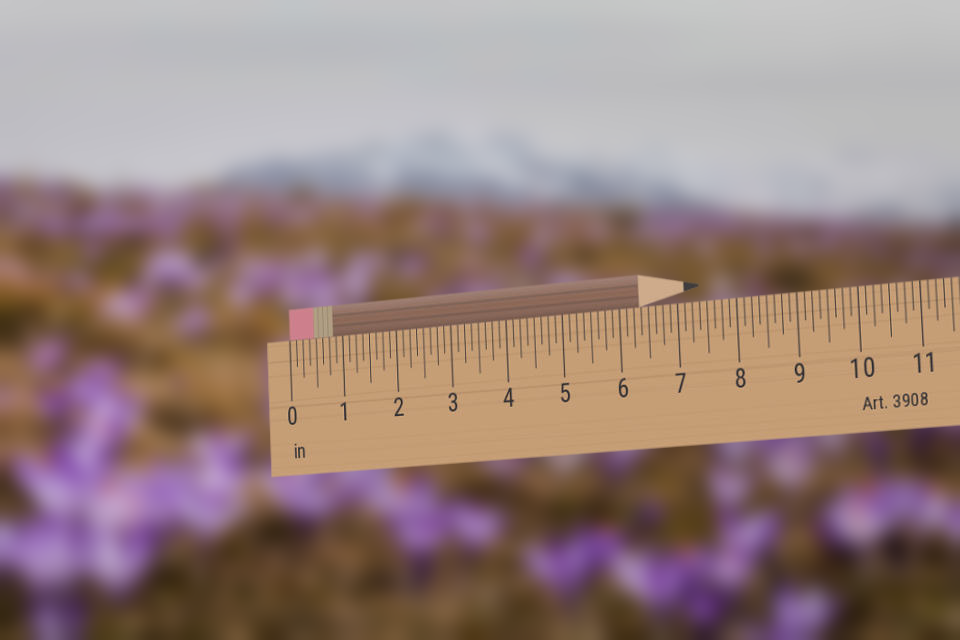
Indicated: value=7.375 unit=in
